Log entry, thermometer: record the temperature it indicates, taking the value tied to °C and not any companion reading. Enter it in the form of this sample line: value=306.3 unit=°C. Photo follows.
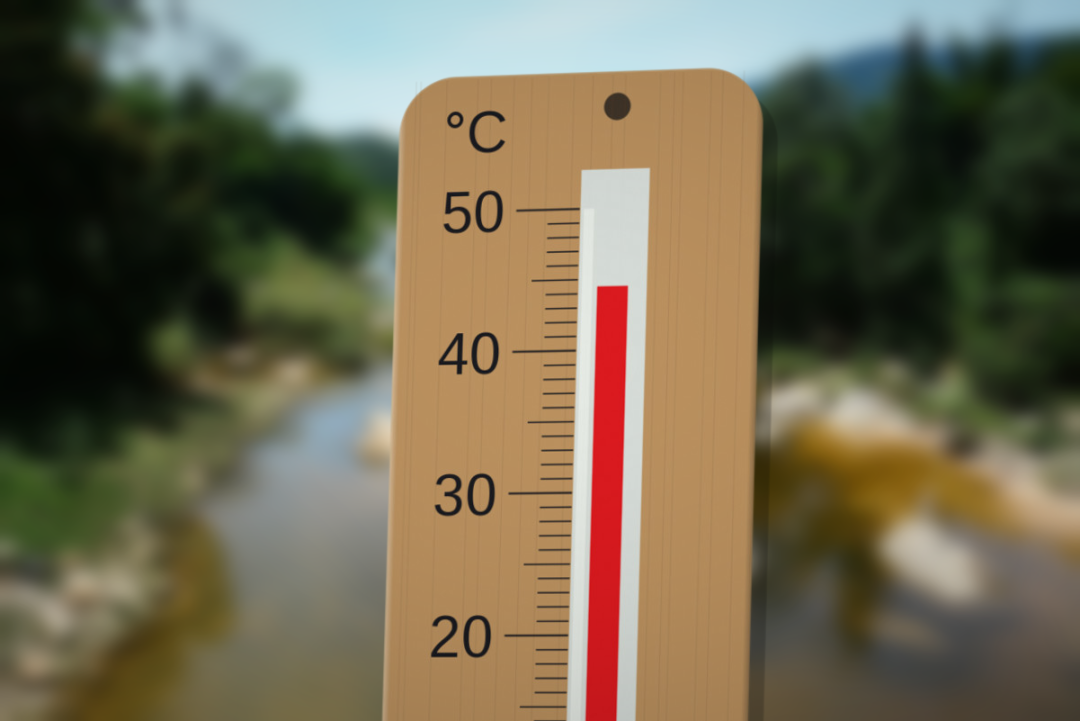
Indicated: value=44.5 unit=°C
